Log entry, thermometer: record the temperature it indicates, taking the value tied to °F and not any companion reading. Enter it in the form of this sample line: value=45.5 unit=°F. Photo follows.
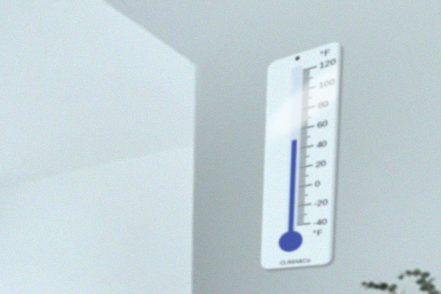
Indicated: value=50 unit=°F
